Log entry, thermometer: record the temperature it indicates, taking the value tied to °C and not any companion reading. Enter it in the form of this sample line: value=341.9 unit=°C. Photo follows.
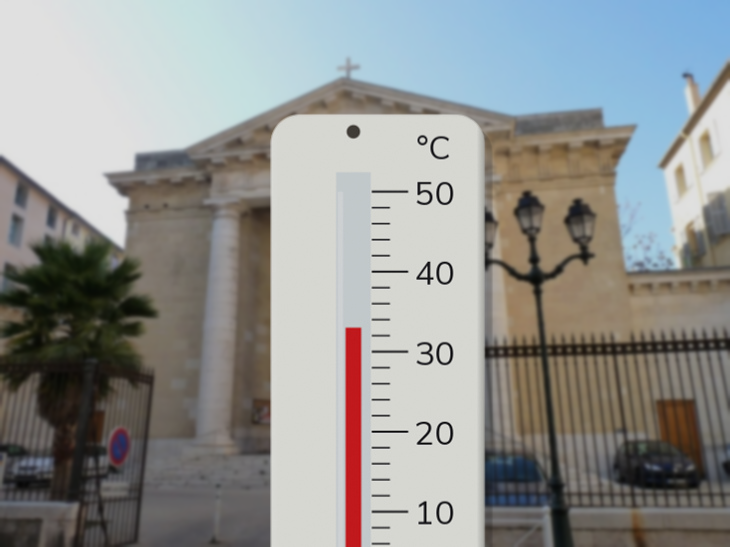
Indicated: value=33 unit=°C
